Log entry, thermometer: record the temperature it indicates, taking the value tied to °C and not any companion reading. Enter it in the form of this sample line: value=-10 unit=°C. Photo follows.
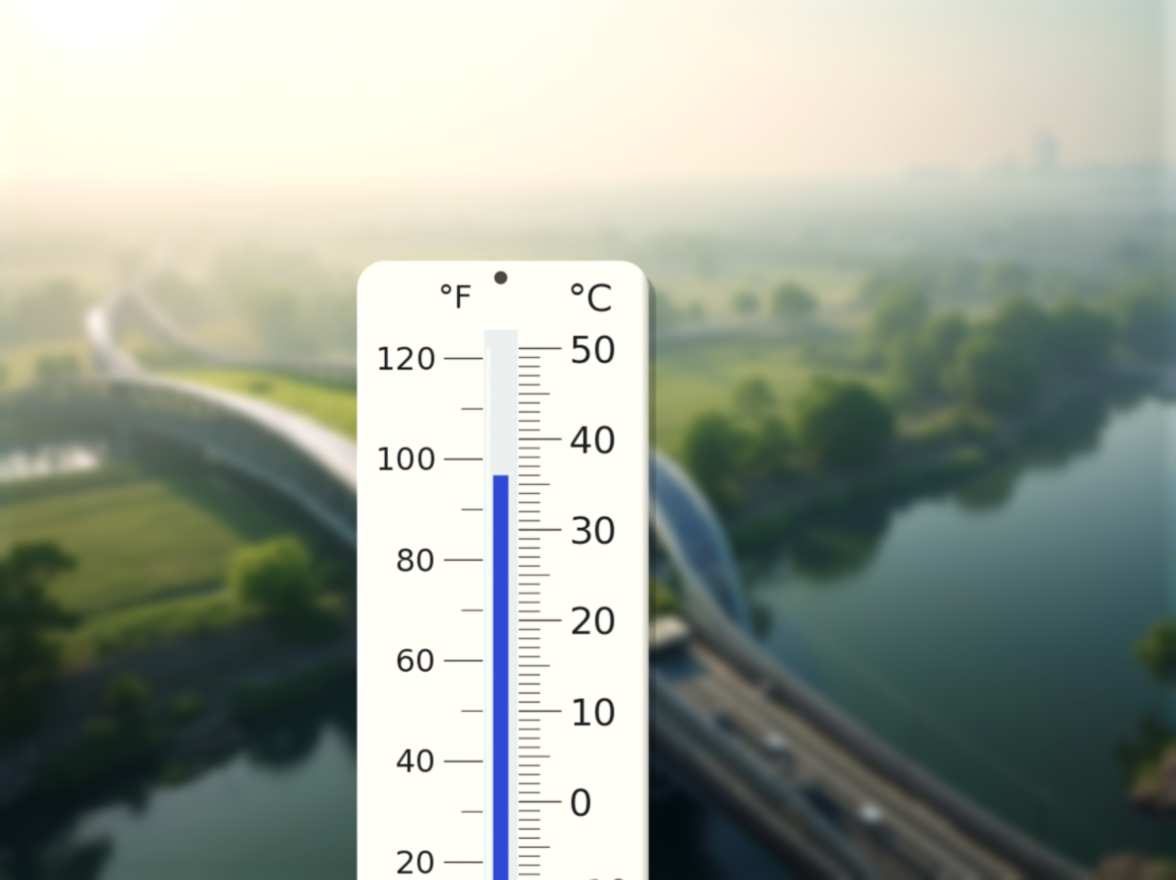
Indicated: value=36 unit=°C
